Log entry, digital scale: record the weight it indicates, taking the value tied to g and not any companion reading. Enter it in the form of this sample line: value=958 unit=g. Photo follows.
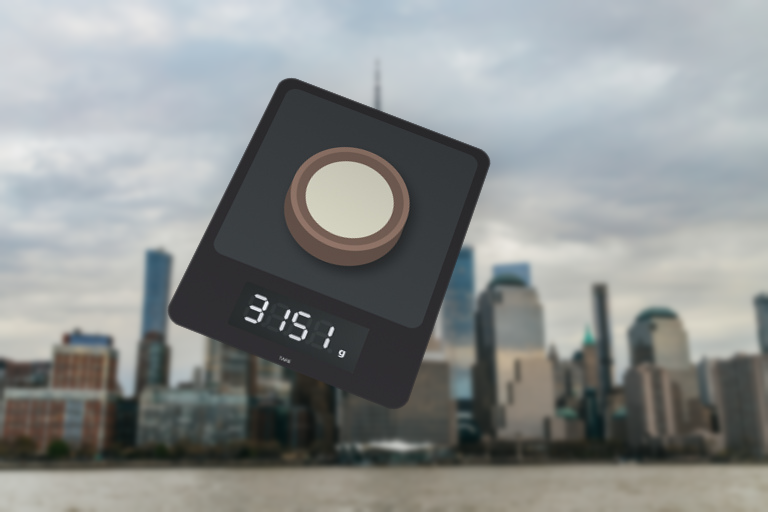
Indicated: value=3151 unit=g
